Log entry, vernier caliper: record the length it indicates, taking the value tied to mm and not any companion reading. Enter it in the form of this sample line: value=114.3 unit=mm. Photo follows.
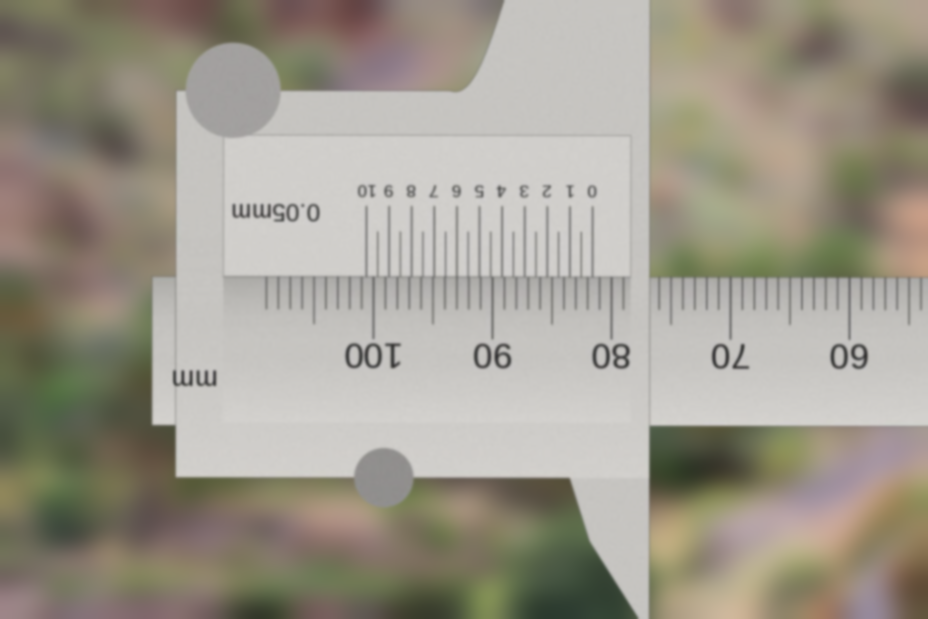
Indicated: value=81.6 unit=mm
